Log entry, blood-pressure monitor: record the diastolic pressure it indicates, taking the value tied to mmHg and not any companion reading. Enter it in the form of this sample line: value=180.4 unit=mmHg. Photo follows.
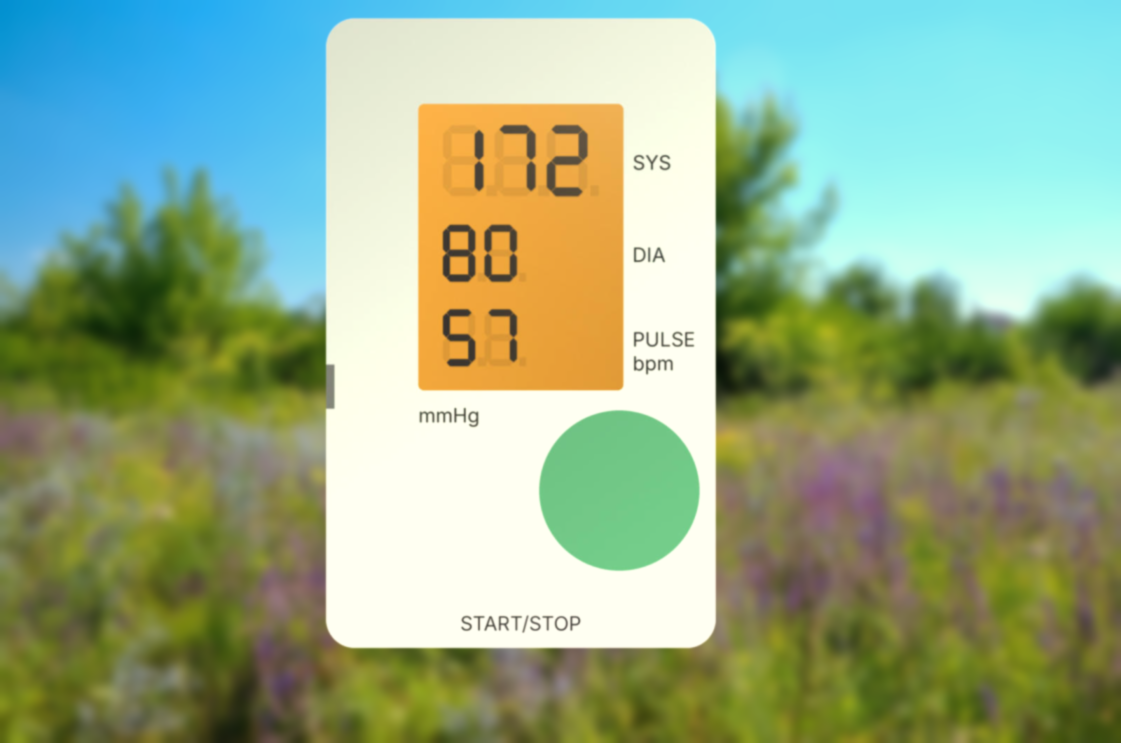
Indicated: value=80 unit=mmHg
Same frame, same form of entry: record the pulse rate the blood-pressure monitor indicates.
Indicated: value=57 unit=bpm
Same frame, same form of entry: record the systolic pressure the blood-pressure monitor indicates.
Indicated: value=172 unit=mmHg
